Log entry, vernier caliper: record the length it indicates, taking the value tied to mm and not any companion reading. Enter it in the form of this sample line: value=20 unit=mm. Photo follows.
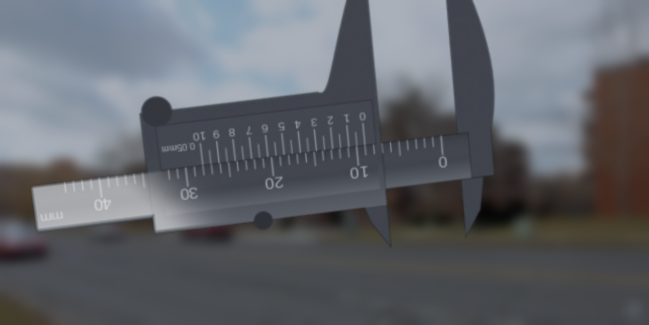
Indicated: value=9.0 unit=mm
